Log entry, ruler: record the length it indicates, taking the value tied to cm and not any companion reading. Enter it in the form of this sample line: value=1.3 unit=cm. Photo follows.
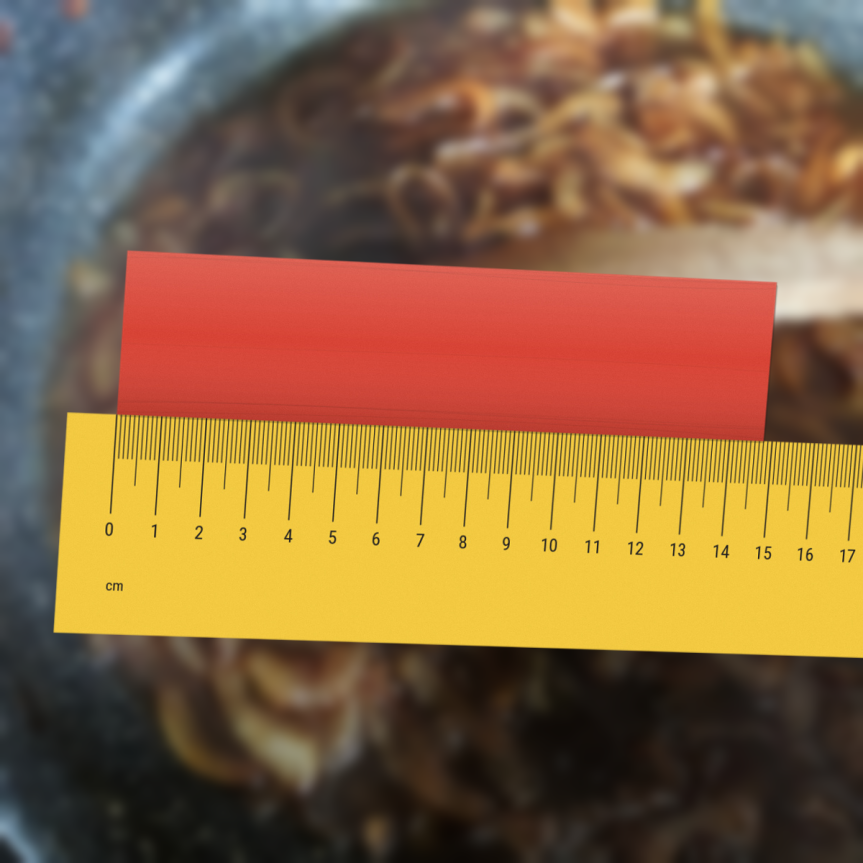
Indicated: value=14.8 unit=cm
